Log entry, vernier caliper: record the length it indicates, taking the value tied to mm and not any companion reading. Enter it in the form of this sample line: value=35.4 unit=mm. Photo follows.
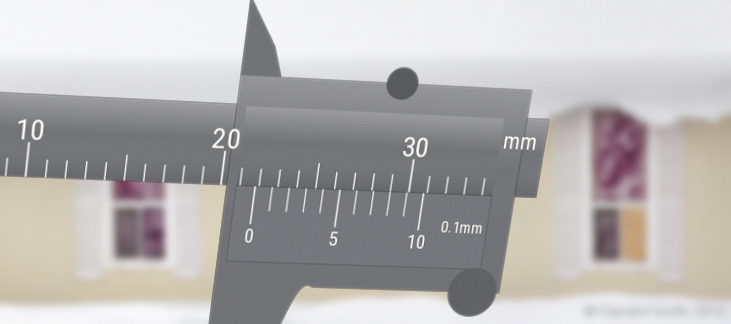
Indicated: value=21.8 unit=mm
